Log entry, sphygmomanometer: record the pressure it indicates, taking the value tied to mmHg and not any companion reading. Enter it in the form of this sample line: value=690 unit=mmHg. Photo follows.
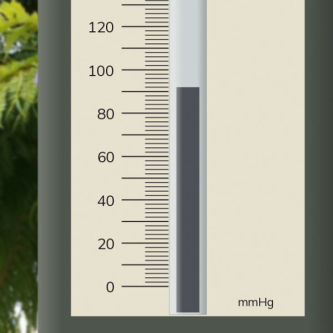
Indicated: value=92 unit=mmHg
